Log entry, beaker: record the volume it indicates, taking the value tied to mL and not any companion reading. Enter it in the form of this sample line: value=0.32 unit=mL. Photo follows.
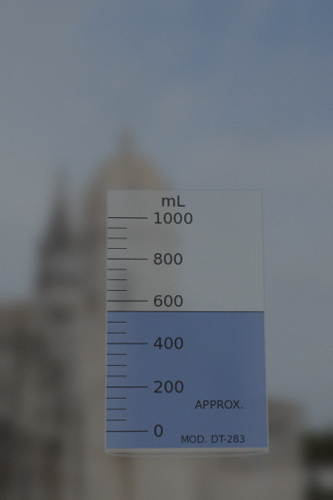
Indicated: value=550 unit=mL
